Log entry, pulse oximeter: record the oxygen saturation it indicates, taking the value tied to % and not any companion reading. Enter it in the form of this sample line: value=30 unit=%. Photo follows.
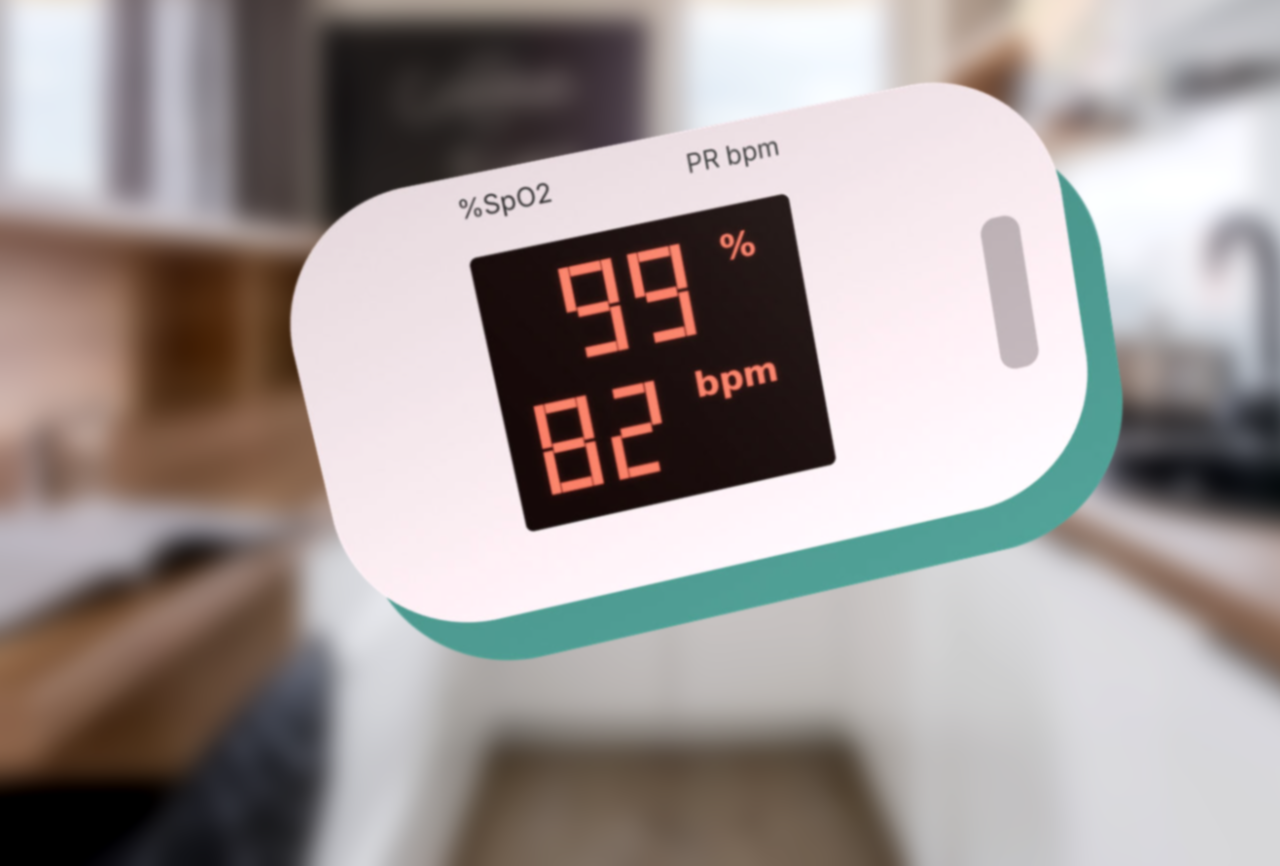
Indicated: value=99 unit=%
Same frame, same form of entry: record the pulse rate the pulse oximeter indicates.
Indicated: value=82 unit=bpm
